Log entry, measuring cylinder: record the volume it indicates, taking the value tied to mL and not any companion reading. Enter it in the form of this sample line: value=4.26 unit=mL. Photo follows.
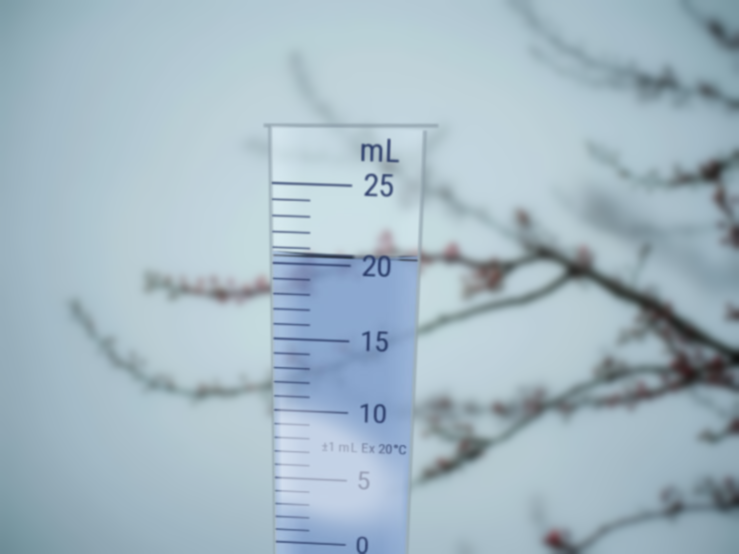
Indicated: value=20.5 unit=mL
